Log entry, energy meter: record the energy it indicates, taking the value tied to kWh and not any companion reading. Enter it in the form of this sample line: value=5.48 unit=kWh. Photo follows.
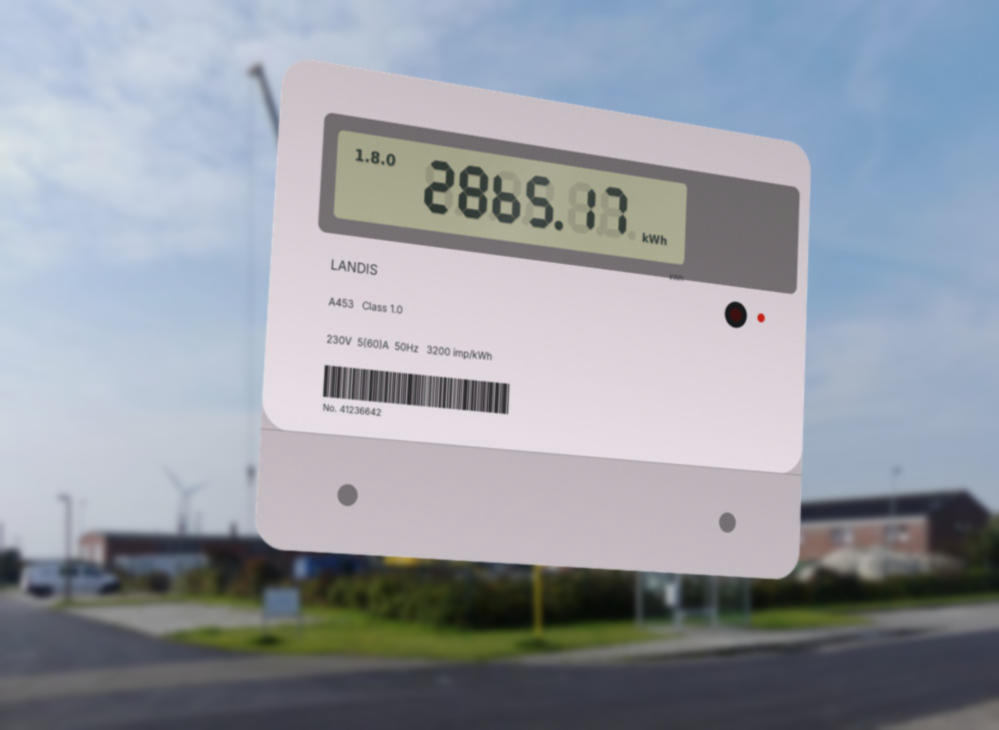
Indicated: value=2865.17 unit=kWh
